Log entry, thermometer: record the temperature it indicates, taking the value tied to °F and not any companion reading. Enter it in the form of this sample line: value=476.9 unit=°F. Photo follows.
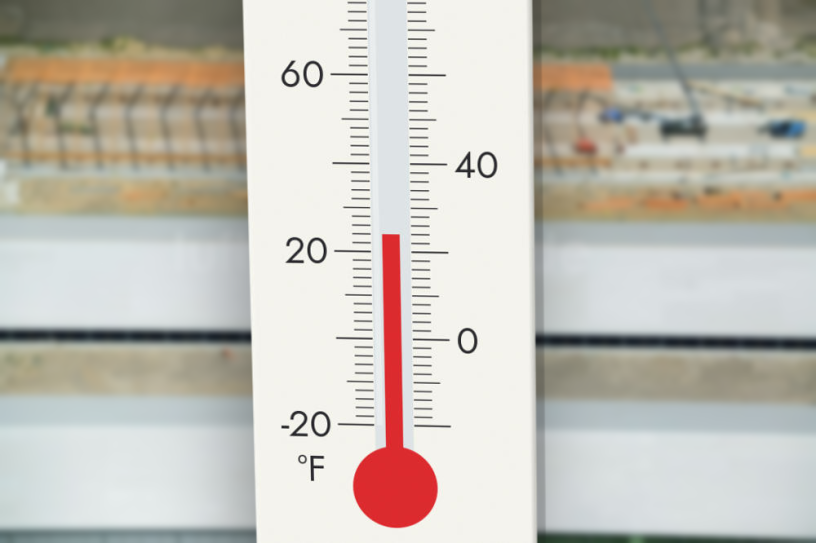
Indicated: value=24 unit=°F
